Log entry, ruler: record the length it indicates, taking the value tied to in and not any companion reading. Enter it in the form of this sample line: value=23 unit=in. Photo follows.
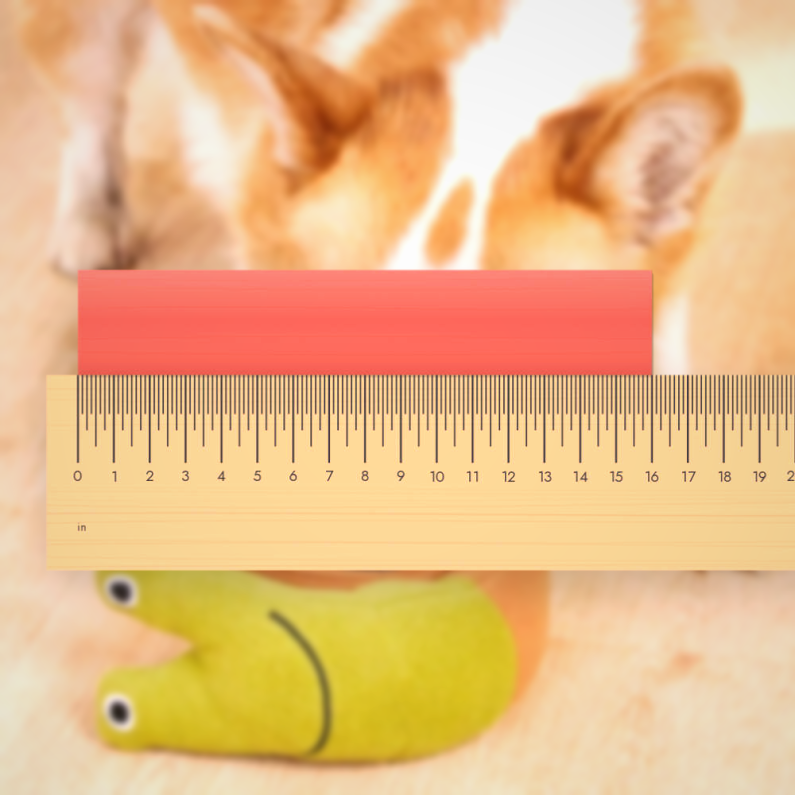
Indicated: value=16 unit=in
